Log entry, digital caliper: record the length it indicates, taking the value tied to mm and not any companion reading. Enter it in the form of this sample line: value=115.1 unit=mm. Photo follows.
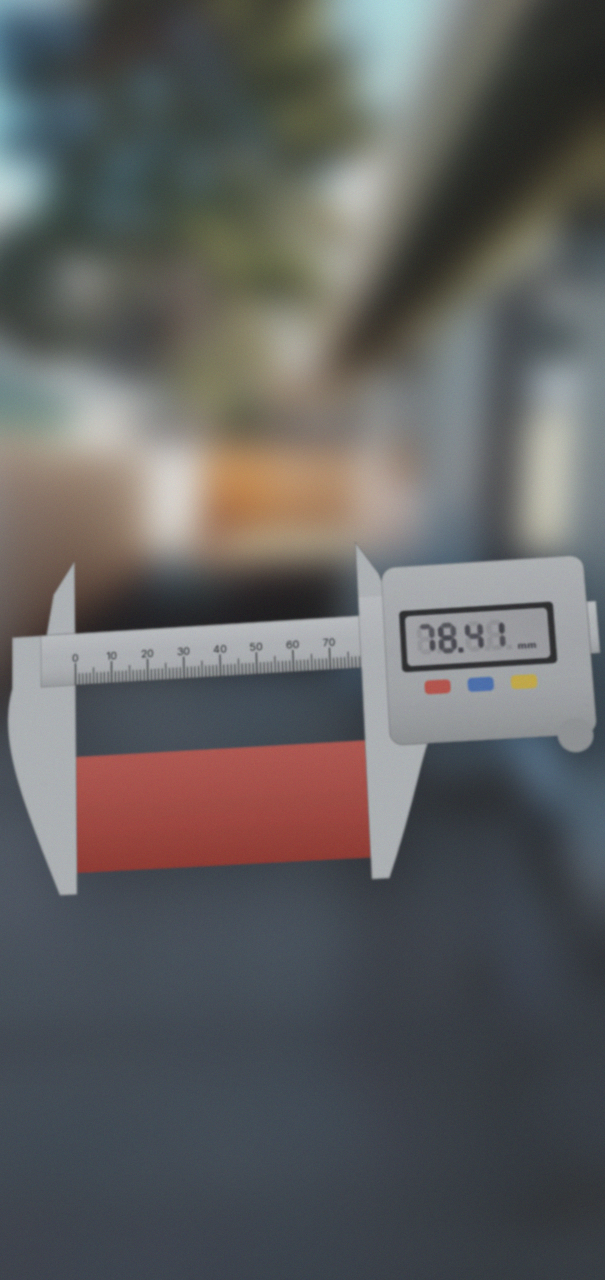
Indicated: value=78.41 unit=mm
